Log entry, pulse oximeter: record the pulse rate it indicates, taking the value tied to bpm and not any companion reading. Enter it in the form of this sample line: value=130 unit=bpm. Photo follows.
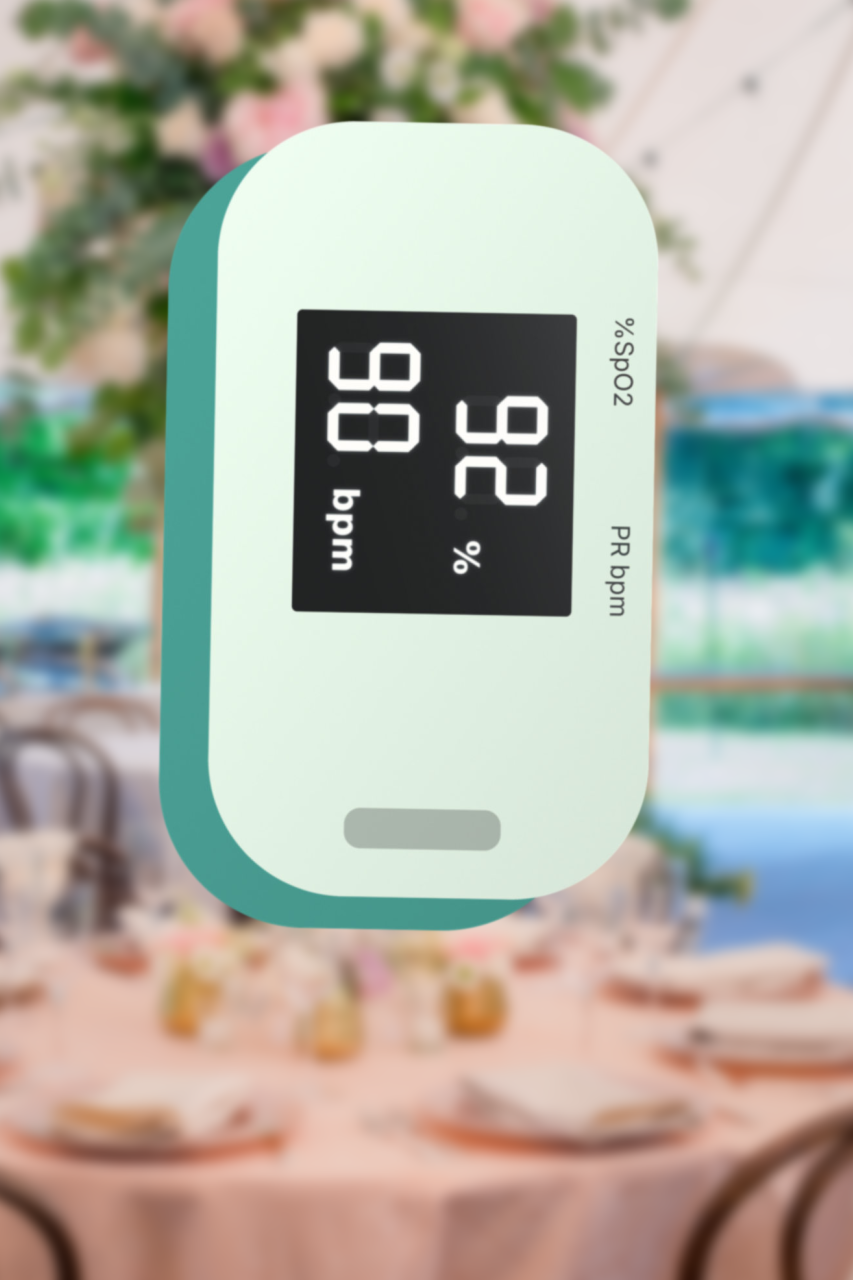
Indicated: value=90 unit=bpm
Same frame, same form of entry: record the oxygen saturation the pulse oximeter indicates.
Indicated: value=92 unit=%
